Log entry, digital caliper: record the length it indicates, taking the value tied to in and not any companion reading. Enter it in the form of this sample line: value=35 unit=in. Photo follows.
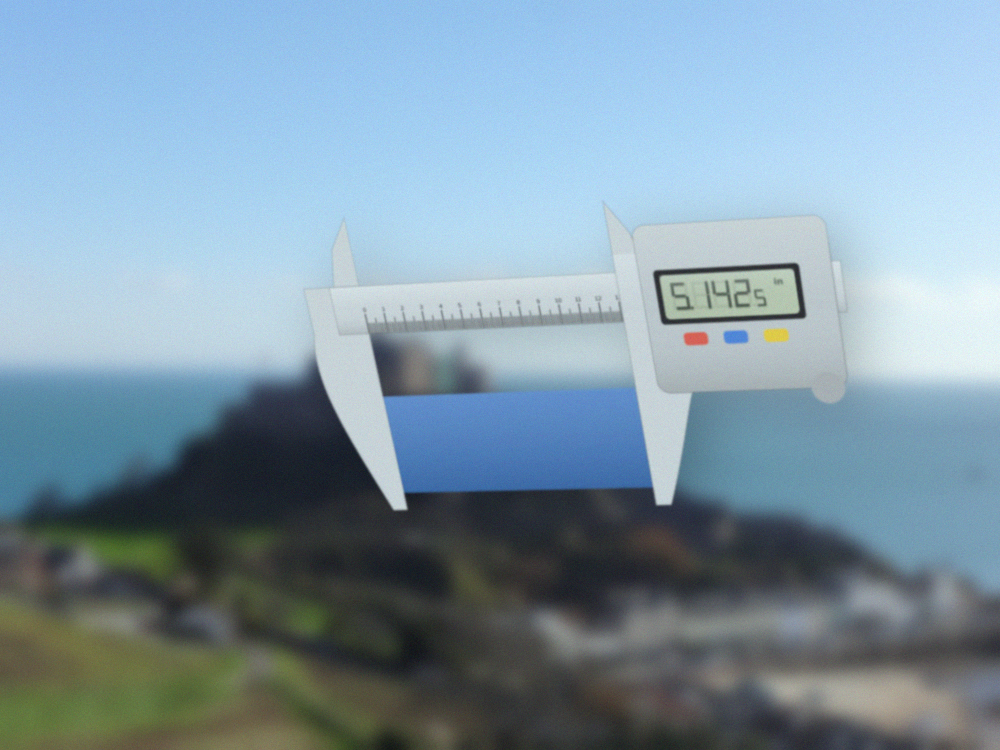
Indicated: value=5.1425 unit=in
